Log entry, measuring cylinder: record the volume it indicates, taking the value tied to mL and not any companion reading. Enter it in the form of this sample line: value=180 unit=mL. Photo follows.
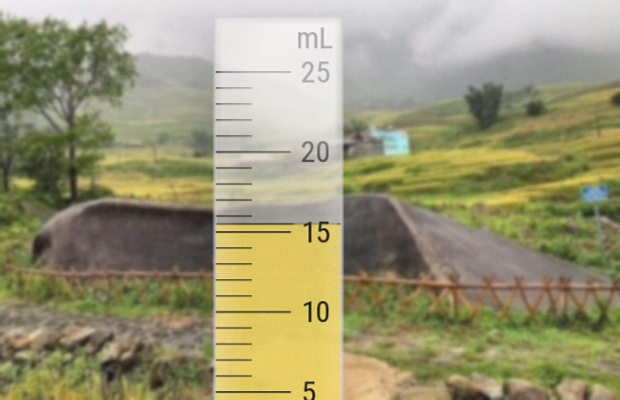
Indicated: value=15.5 unit=mL
